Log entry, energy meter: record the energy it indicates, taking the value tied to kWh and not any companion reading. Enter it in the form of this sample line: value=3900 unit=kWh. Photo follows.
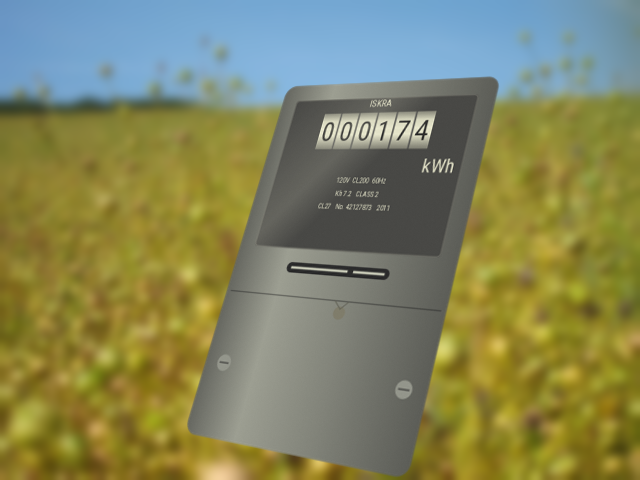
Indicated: value=174 unit=kWh
